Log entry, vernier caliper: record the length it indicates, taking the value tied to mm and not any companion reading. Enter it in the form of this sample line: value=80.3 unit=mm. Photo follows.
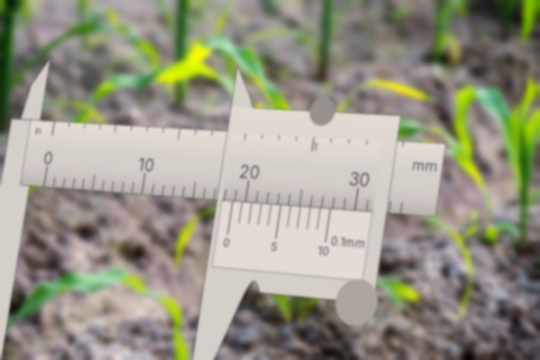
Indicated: value=18.8 unit=mm
